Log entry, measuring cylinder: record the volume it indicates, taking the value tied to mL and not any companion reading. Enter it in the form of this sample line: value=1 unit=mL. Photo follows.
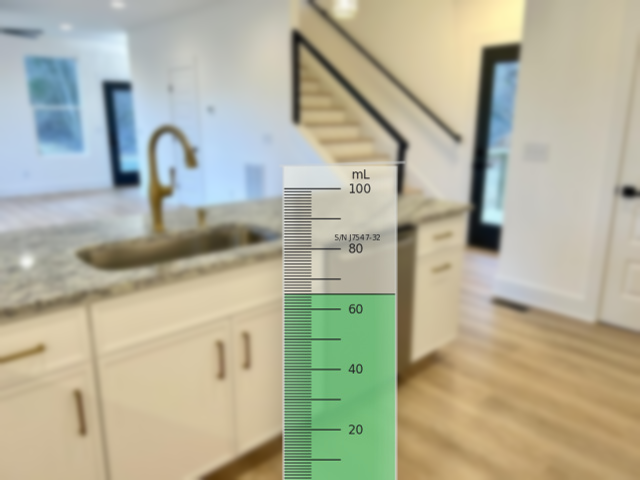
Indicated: value=65 unit=mL
